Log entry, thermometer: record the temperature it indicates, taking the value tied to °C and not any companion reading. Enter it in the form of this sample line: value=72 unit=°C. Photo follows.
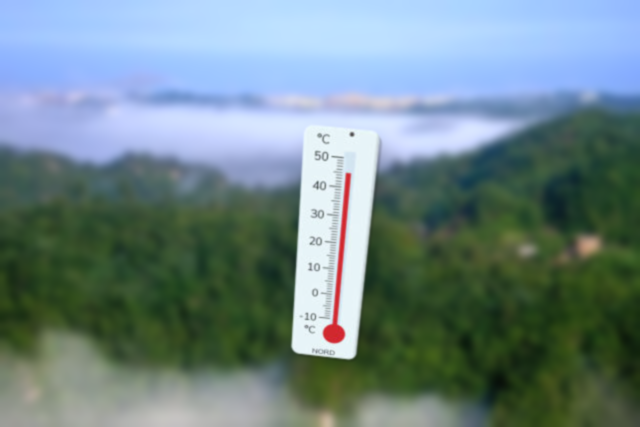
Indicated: value=45 unit=°C
